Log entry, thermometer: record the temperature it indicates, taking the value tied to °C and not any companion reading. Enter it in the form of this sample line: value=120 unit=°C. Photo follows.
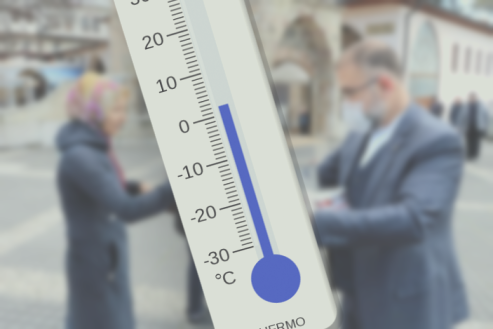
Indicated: value=2 unit=°C
